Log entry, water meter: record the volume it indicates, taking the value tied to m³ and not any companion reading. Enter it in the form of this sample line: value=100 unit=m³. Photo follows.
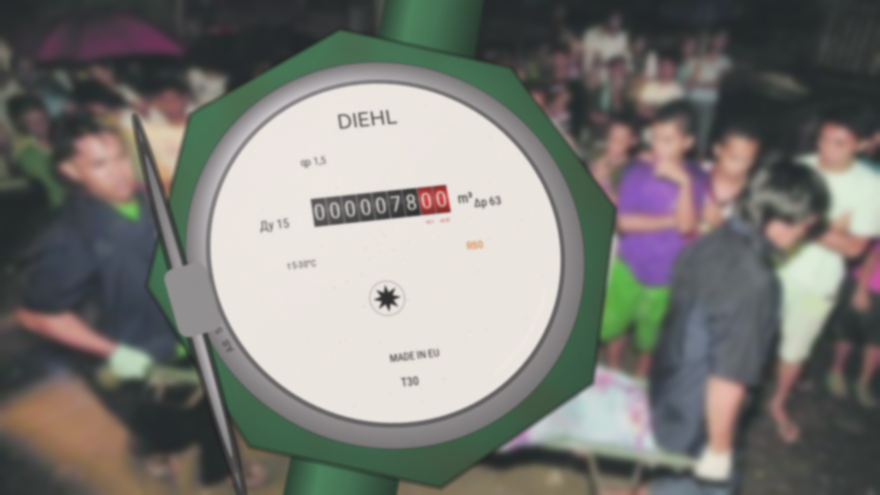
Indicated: value=78.00 unit=m³
